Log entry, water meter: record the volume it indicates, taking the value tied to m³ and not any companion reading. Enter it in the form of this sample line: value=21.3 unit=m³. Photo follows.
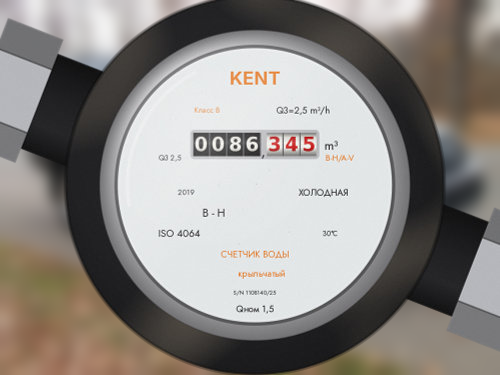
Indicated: value=86.345 unit=m³
